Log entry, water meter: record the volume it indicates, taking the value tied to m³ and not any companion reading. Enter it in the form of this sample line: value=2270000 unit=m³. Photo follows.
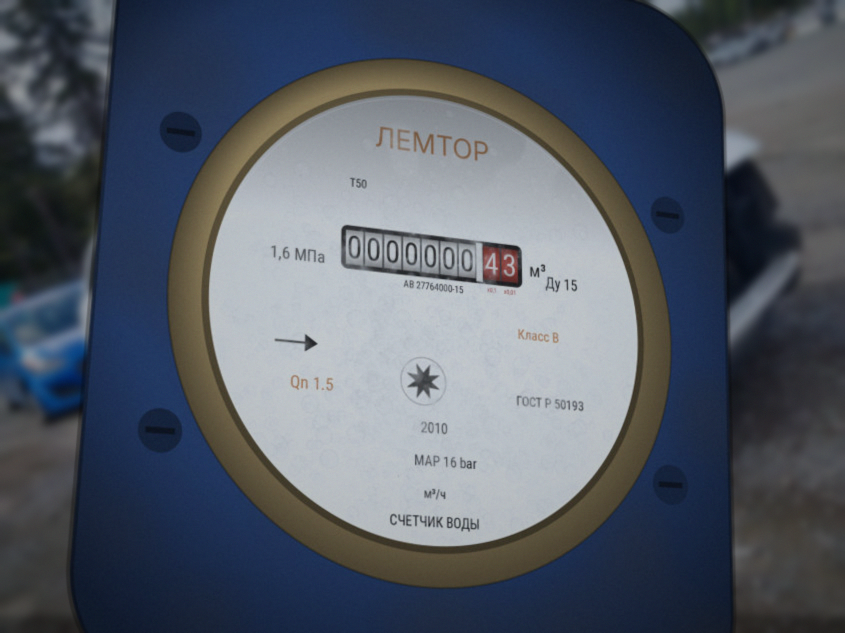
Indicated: value=0.43 unit=m³
